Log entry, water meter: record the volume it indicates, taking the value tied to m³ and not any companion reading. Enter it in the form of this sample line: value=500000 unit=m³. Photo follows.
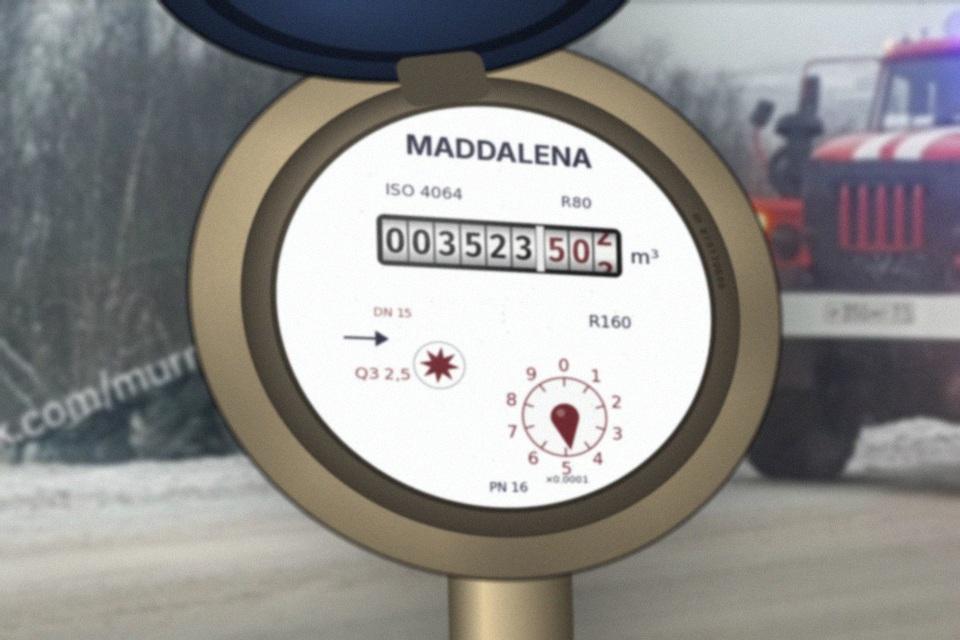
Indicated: value=3523.5024 unit=m³
